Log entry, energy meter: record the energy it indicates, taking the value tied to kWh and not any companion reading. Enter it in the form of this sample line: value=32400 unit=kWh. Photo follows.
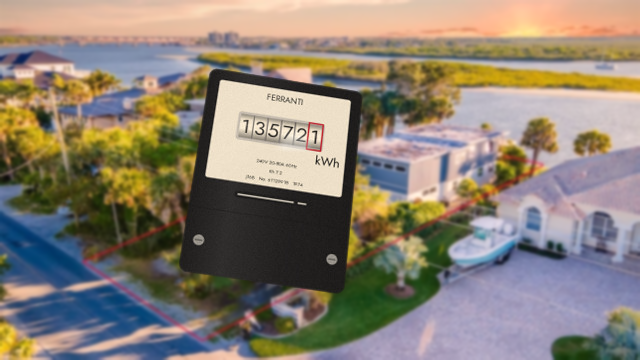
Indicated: value=13572.1 unit=kWh
